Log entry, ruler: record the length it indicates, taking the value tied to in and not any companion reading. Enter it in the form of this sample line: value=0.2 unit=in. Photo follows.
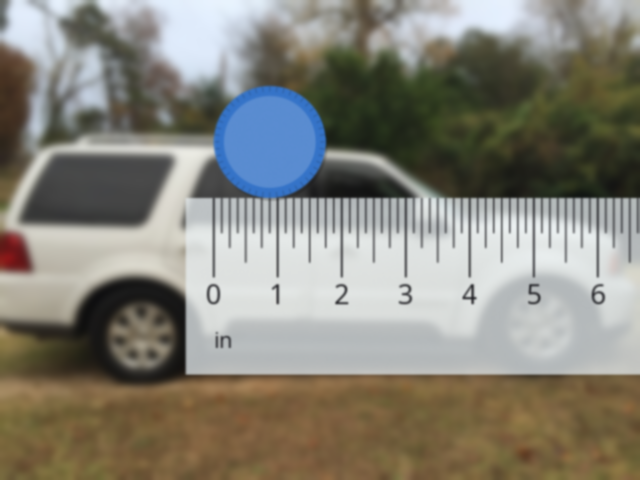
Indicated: value=1.75 unit=in
